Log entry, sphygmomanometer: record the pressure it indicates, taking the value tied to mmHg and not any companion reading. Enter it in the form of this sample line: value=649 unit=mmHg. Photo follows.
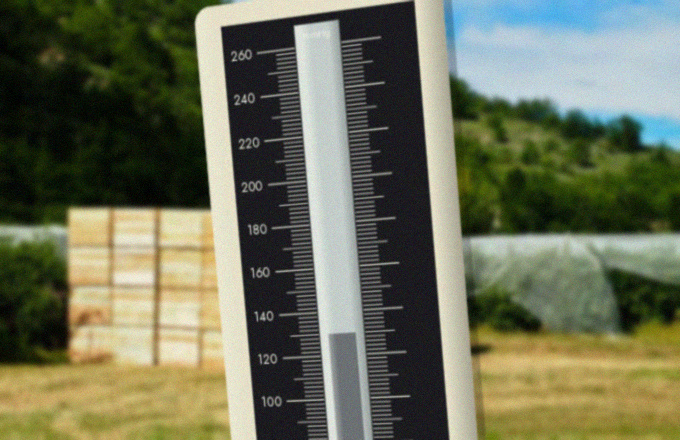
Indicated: value=130 unit=mmHg
